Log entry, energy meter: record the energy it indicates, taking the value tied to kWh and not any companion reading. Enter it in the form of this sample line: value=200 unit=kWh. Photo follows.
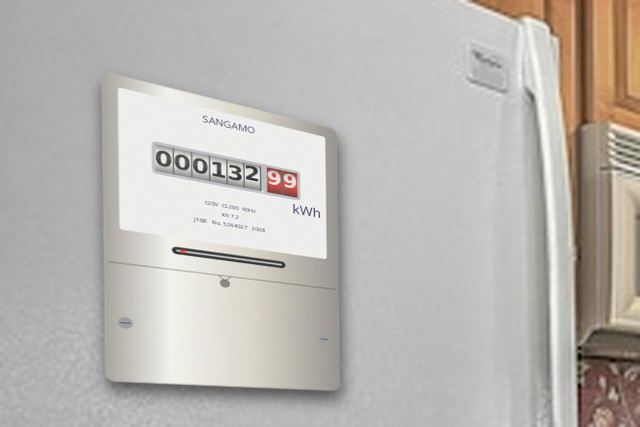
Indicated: value=132.99 unit=kWh
